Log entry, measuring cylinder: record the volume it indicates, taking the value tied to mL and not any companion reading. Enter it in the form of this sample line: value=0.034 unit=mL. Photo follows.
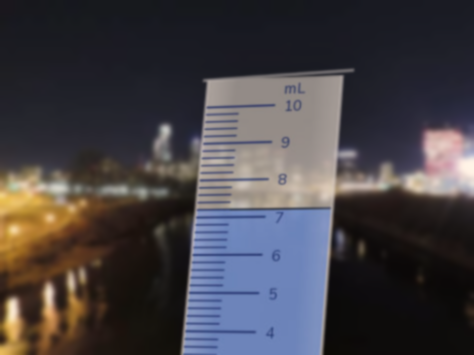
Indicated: value=7.2 unit=mL
